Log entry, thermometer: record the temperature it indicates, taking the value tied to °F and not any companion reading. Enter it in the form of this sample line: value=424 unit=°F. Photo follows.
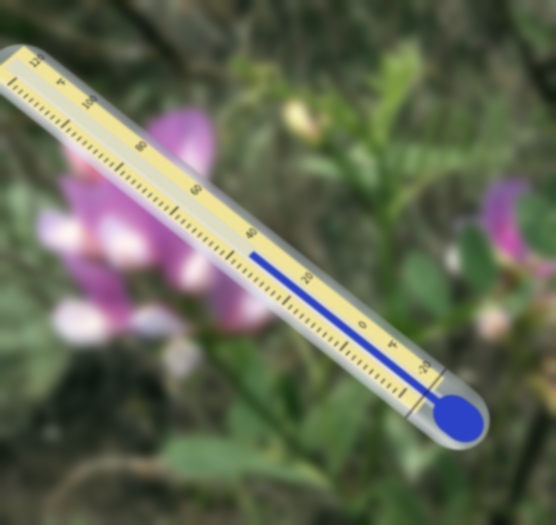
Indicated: value=36 unit=°F
